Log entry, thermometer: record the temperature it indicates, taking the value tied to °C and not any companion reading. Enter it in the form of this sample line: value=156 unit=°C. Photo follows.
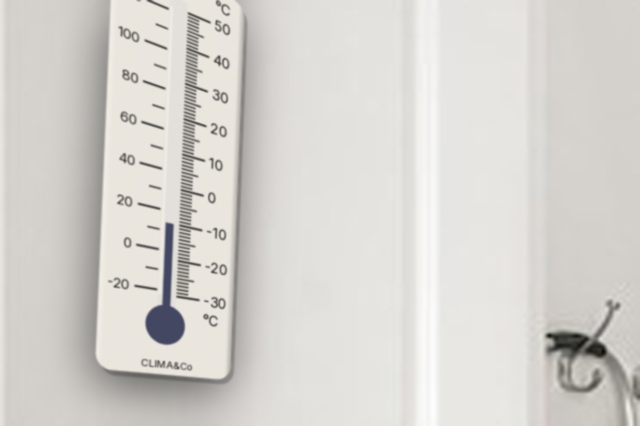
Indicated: value=-10 unit=°C
